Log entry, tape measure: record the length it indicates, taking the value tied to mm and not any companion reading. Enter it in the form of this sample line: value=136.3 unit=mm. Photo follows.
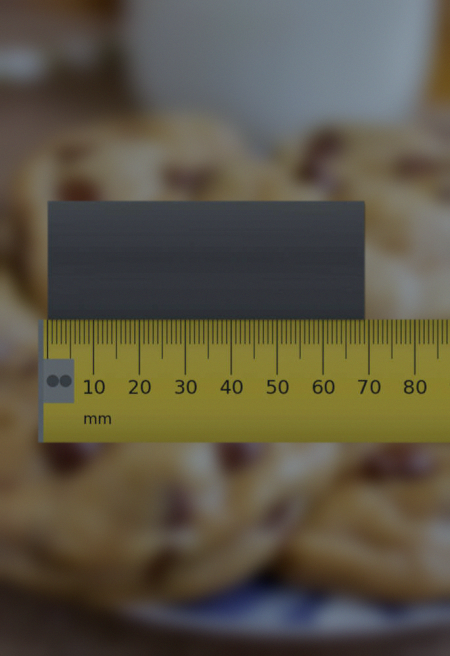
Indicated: value=69 unit=mm
